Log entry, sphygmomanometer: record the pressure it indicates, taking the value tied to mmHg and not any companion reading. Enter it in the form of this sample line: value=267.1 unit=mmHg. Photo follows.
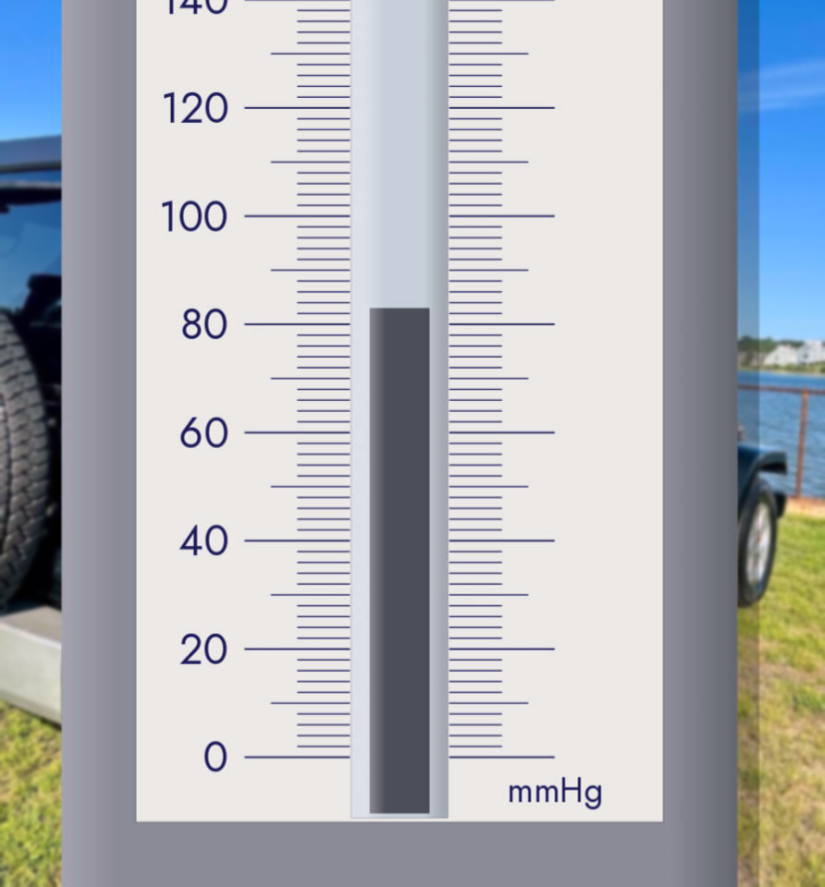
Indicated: value=83 unit=mmHg
